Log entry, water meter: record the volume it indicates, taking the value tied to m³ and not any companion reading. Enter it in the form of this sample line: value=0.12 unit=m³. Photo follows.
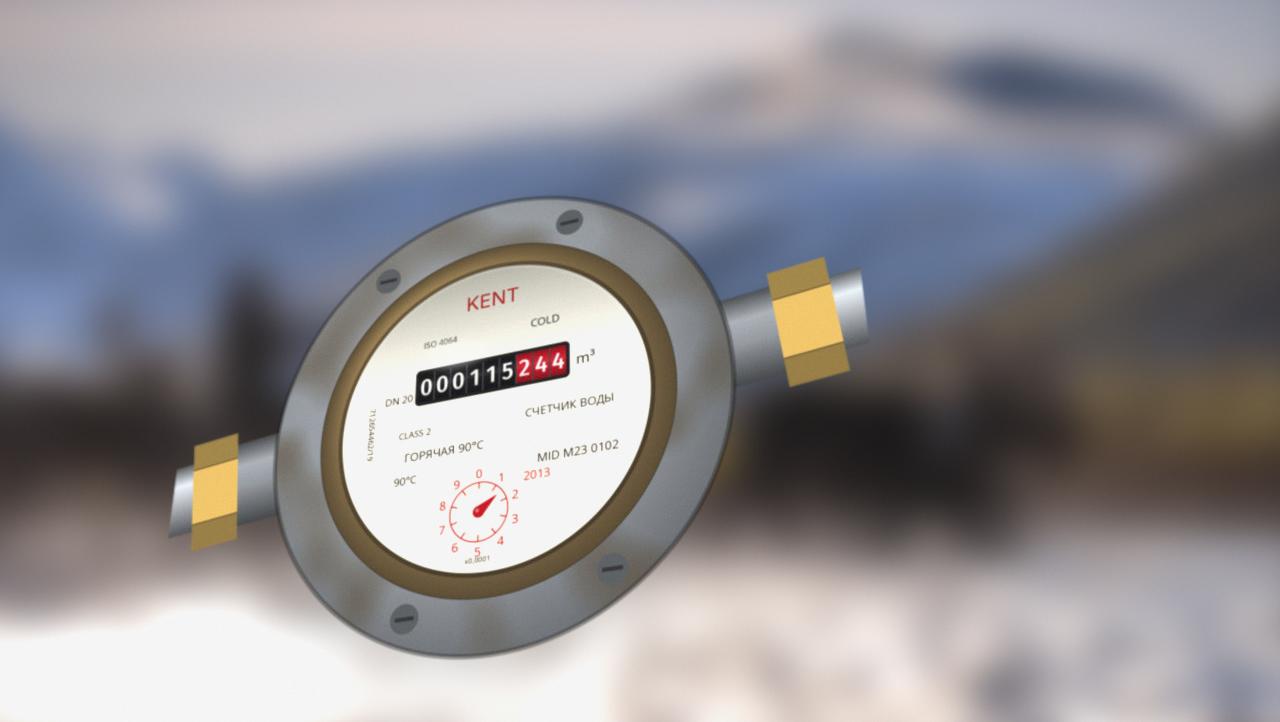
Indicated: value=115.2441 unit=m³
